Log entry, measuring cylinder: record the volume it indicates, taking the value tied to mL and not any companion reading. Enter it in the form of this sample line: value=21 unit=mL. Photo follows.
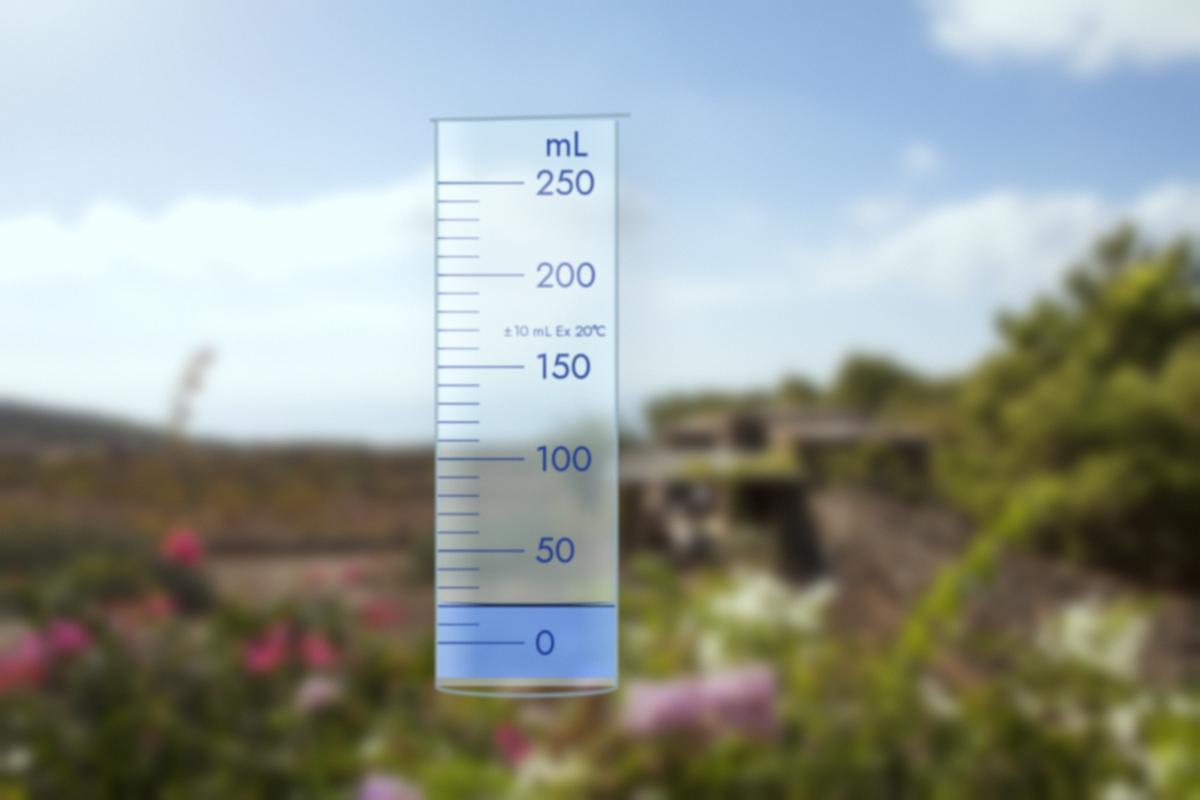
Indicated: value=20 unit=mL
